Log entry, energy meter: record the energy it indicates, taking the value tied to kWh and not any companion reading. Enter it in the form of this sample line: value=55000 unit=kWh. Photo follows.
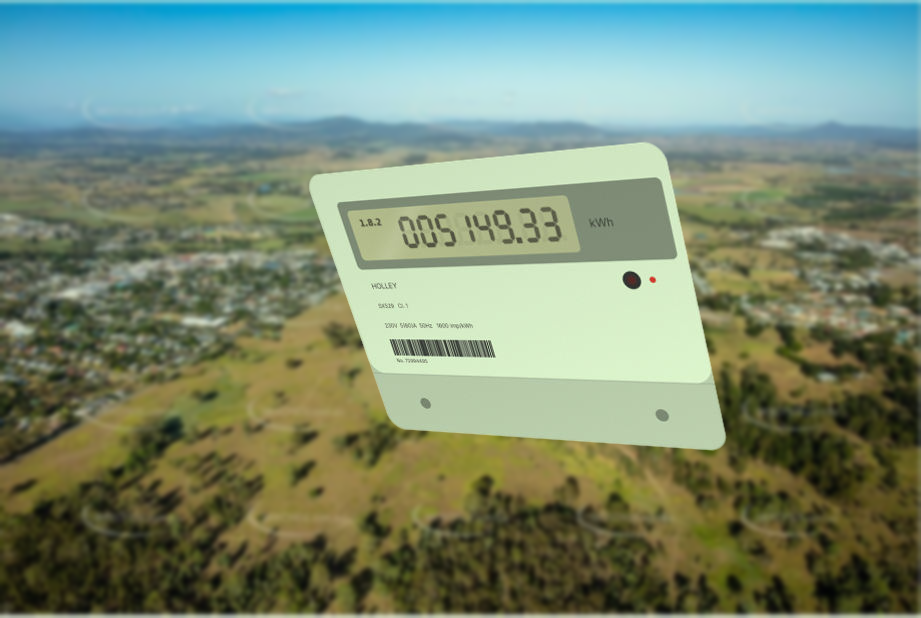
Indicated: value=5149.33 unit=kWh
